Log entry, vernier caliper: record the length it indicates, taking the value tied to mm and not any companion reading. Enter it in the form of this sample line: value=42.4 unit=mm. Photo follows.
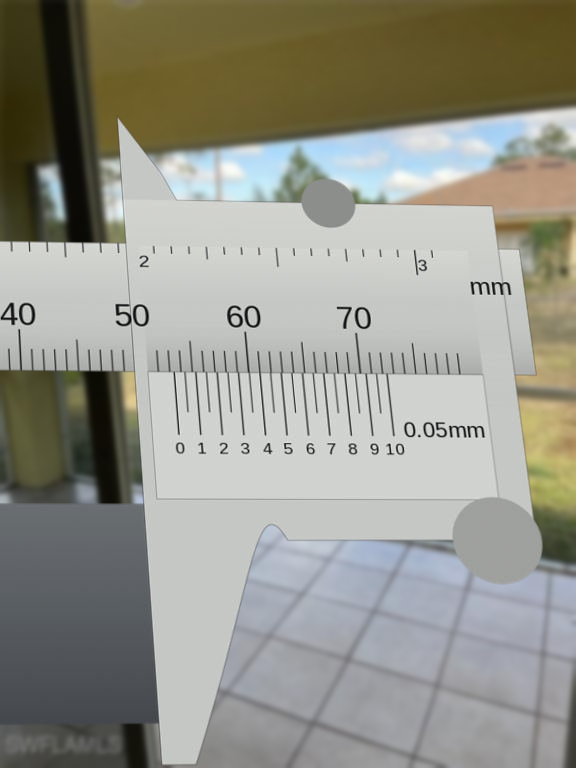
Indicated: value=53.4 unit=mm
